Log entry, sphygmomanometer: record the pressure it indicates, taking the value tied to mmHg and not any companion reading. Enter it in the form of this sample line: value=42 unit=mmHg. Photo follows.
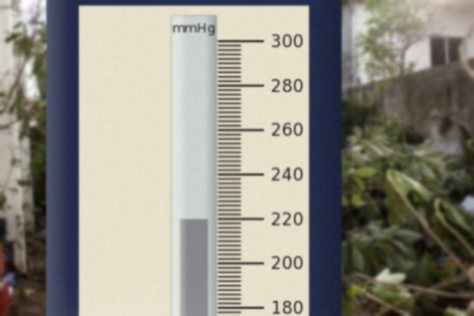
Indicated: value=220 unit=mmHg
